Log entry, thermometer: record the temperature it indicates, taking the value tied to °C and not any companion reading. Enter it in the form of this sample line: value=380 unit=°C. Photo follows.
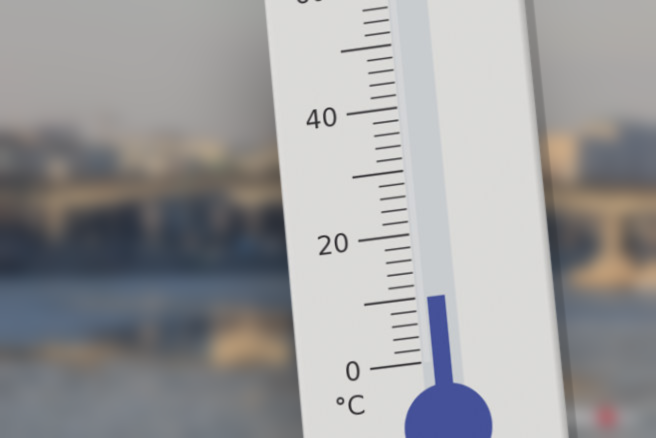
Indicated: value=10 unit=°C
